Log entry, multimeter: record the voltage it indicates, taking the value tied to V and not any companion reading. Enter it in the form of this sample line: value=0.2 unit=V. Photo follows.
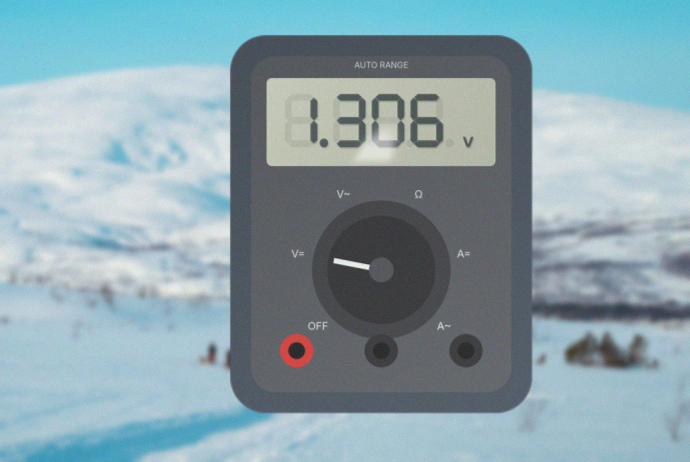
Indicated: value=1.306 unit=V
